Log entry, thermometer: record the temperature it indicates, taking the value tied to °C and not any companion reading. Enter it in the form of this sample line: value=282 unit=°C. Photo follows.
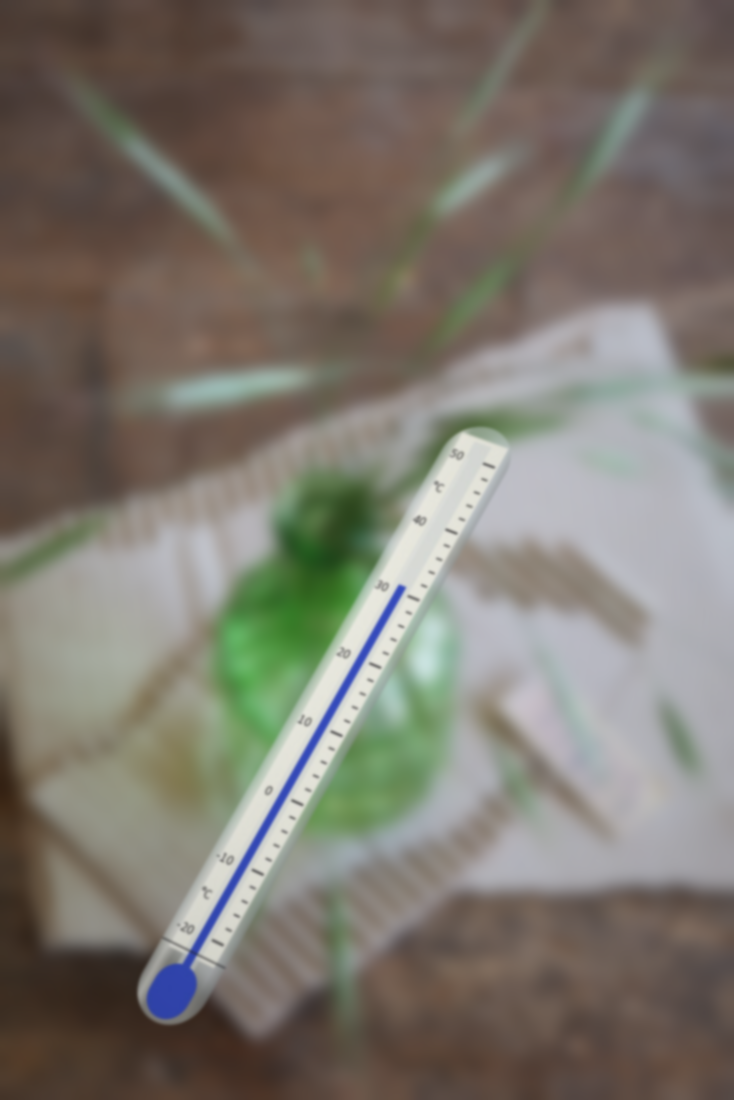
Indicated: value=31 unit=°C
